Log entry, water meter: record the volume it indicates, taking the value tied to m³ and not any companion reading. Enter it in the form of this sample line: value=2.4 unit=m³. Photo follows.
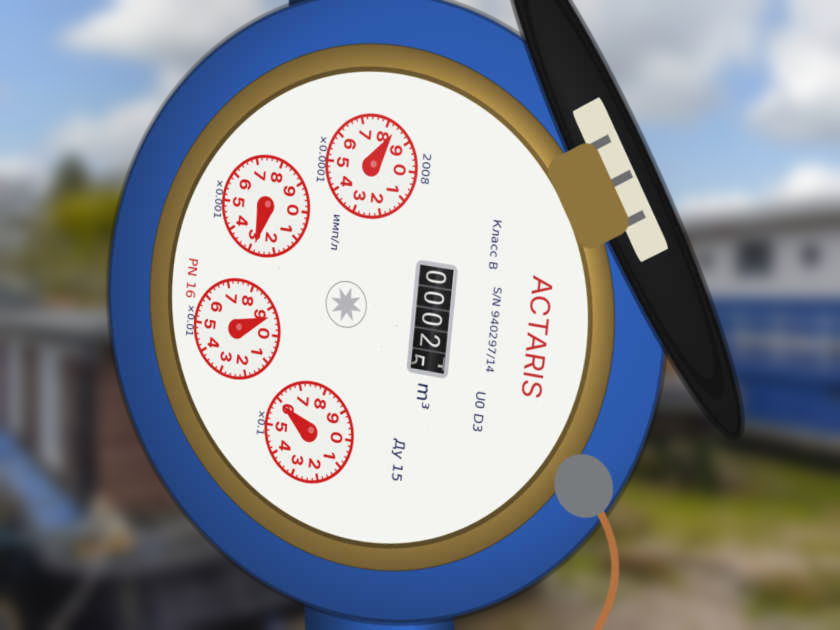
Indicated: value=24.5928 unit=m³
